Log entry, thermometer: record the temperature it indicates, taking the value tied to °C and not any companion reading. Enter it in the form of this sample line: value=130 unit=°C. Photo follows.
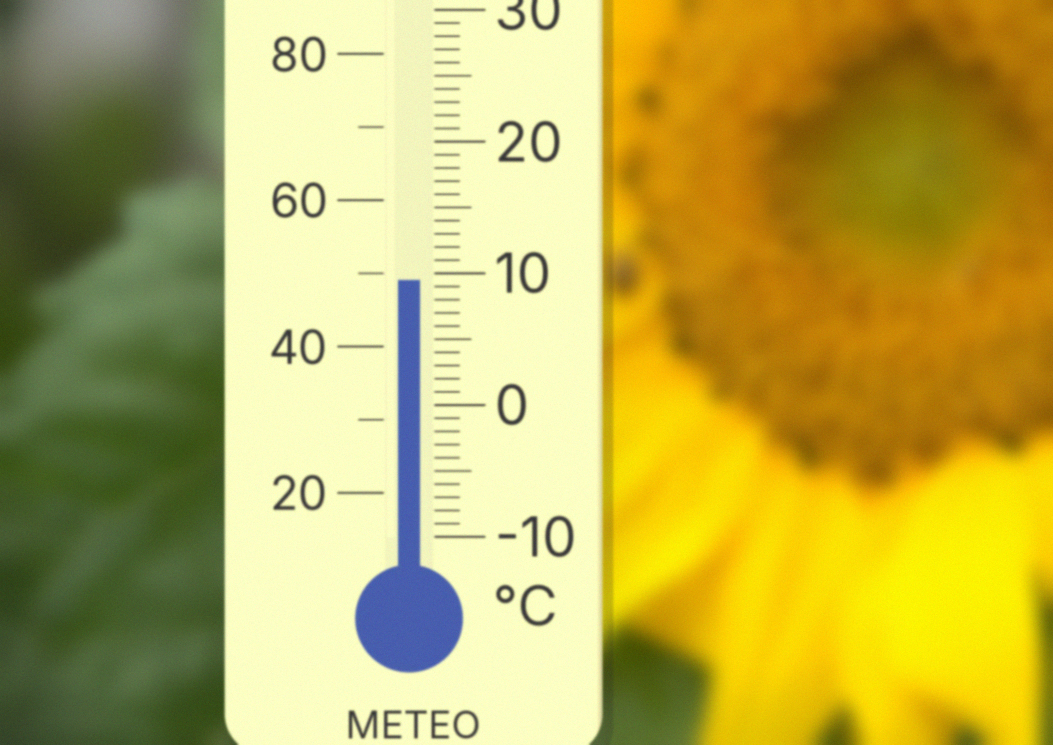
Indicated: value=9.5 unit=°C
